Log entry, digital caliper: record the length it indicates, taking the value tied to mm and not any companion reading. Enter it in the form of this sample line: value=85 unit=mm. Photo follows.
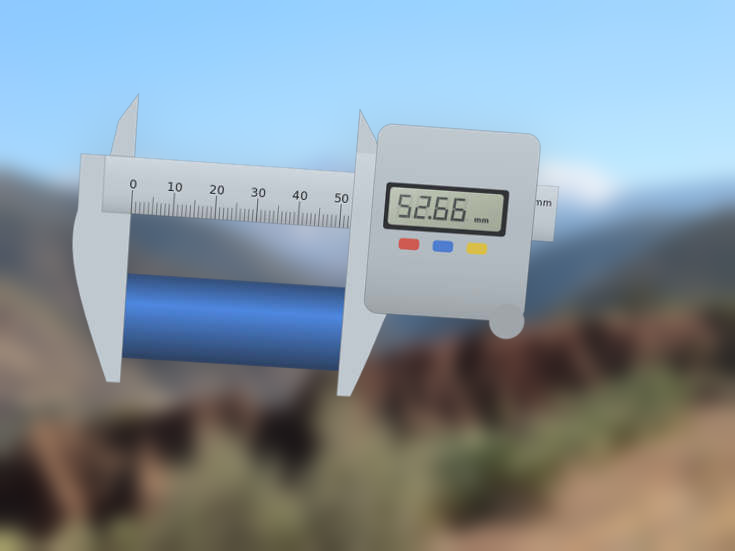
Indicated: value=52.66 unit=mm
